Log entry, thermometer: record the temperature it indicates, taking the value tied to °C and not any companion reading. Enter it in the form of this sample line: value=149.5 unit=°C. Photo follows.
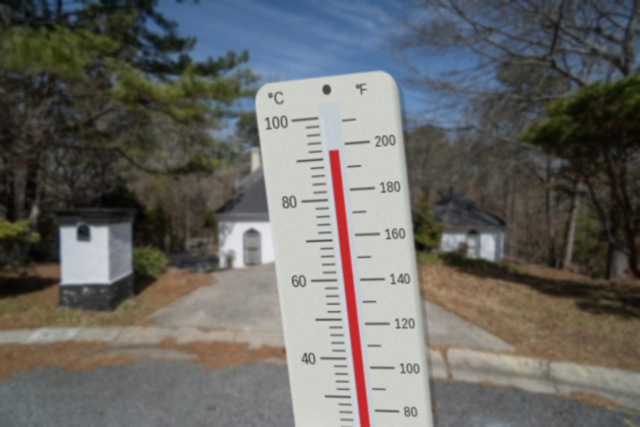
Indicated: value=92 unit=°C
